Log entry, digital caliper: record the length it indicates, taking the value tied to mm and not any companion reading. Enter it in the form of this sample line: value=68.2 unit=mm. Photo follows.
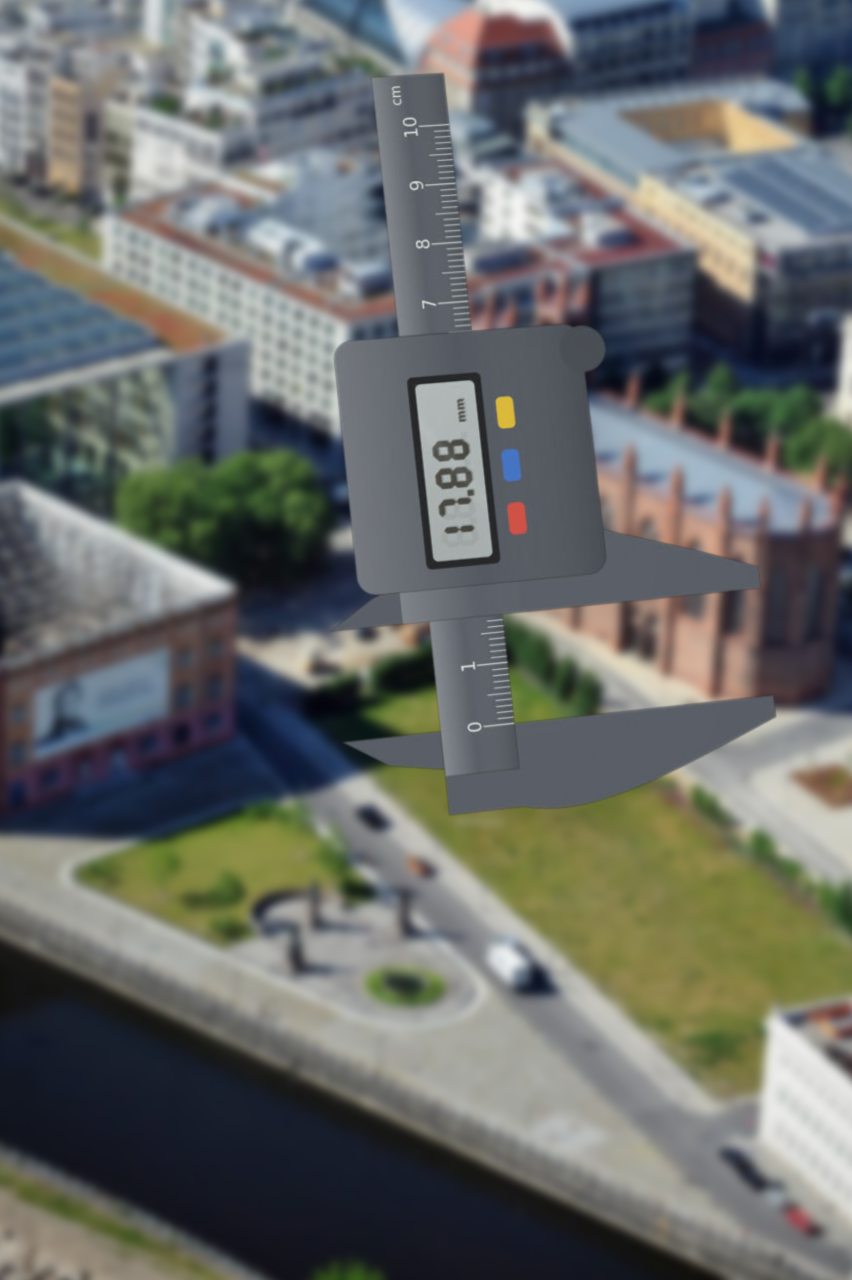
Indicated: value=17.88 unit=mm
